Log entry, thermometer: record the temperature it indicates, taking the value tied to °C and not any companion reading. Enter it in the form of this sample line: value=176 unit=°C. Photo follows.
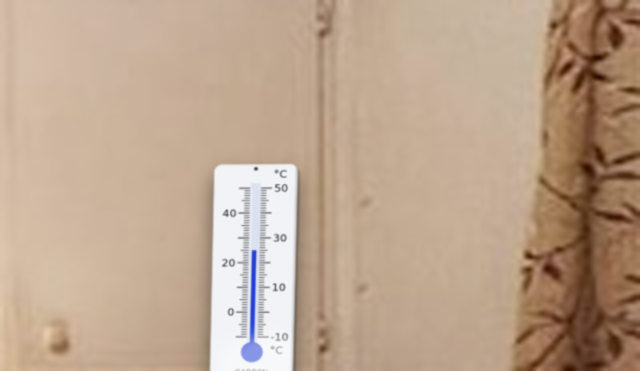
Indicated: value=25 unit=°C
